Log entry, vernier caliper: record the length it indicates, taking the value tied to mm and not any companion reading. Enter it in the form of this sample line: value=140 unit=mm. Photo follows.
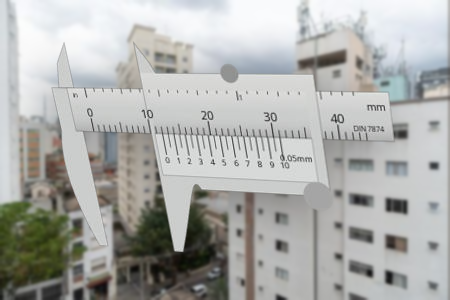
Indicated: value=12.0 unit=mm
